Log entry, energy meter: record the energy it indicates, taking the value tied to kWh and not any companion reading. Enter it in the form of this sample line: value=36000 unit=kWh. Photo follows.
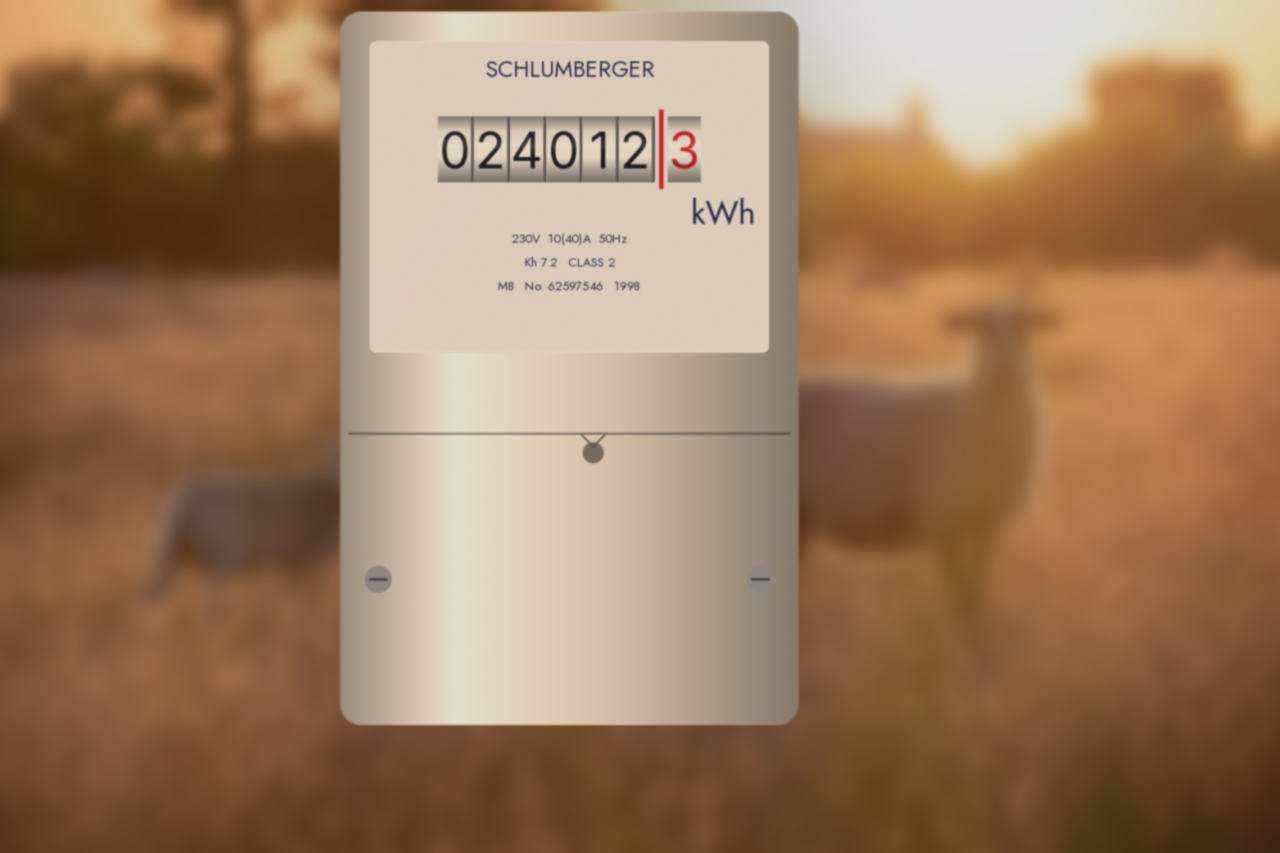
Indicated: value=24012.3 unit=kWh
